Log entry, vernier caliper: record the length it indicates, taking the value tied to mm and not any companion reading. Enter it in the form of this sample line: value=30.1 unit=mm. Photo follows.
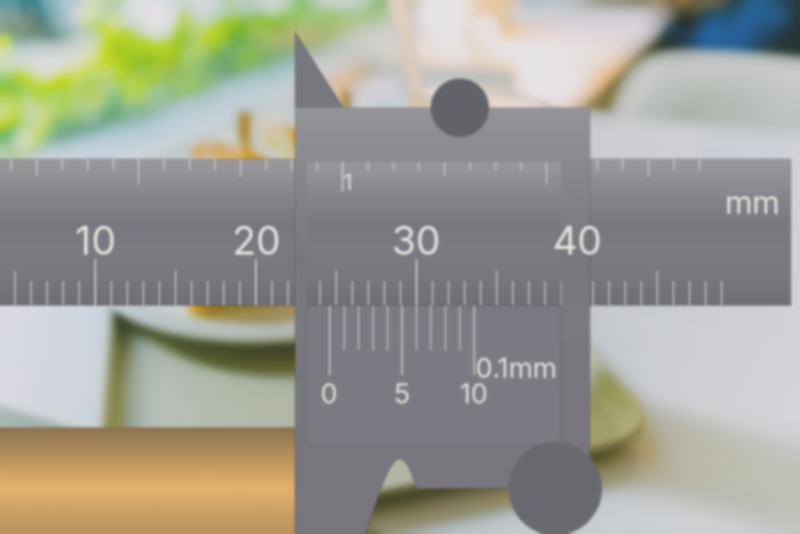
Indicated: value=24.6 unit=mm
